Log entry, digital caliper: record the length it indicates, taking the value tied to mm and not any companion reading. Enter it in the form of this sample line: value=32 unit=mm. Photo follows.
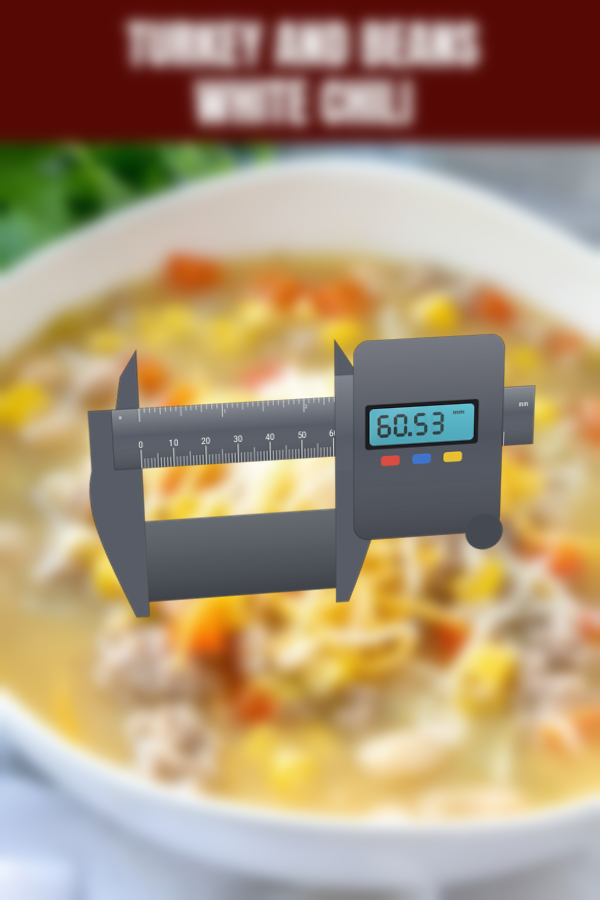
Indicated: value=60.53 unit=mm
